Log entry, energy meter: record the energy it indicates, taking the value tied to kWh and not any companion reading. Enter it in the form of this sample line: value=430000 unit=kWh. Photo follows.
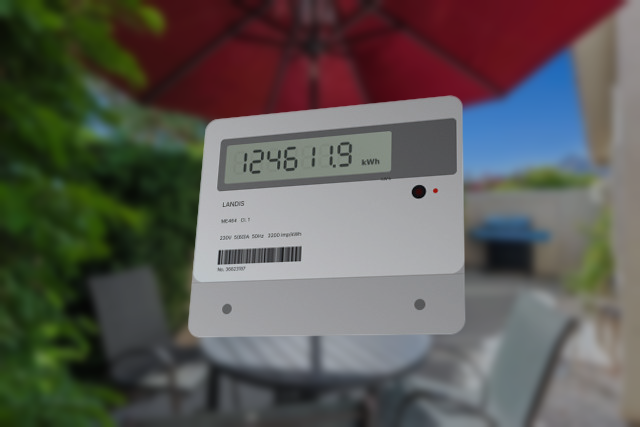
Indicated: value=124611.9 unit=kWh
